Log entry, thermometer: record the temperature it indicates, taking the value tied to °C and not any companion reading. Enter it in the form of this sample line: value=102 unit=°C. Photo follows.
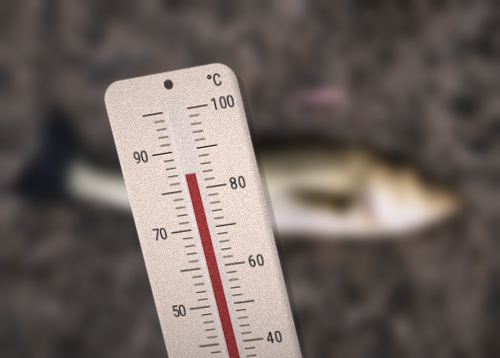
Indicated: value=84 unit=°C
